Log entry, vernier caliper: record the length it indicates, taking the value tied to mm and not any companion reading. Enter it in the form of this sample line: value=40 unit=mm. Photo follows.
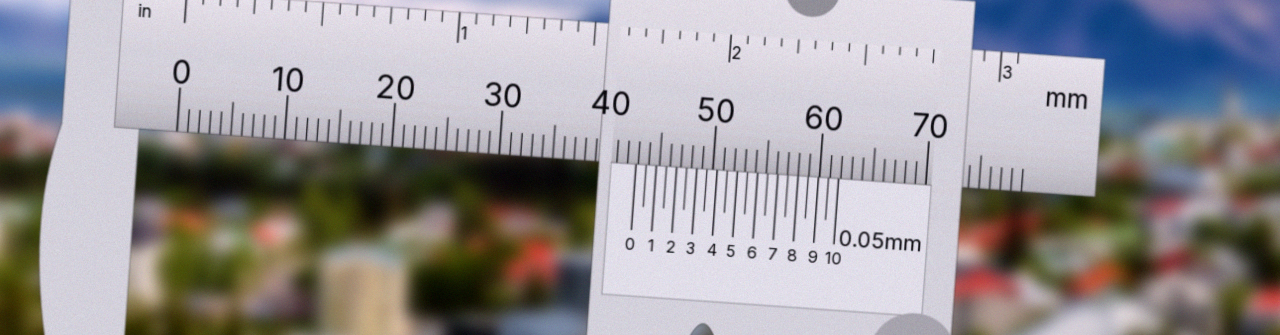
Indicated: value=42.8 unit=mm
